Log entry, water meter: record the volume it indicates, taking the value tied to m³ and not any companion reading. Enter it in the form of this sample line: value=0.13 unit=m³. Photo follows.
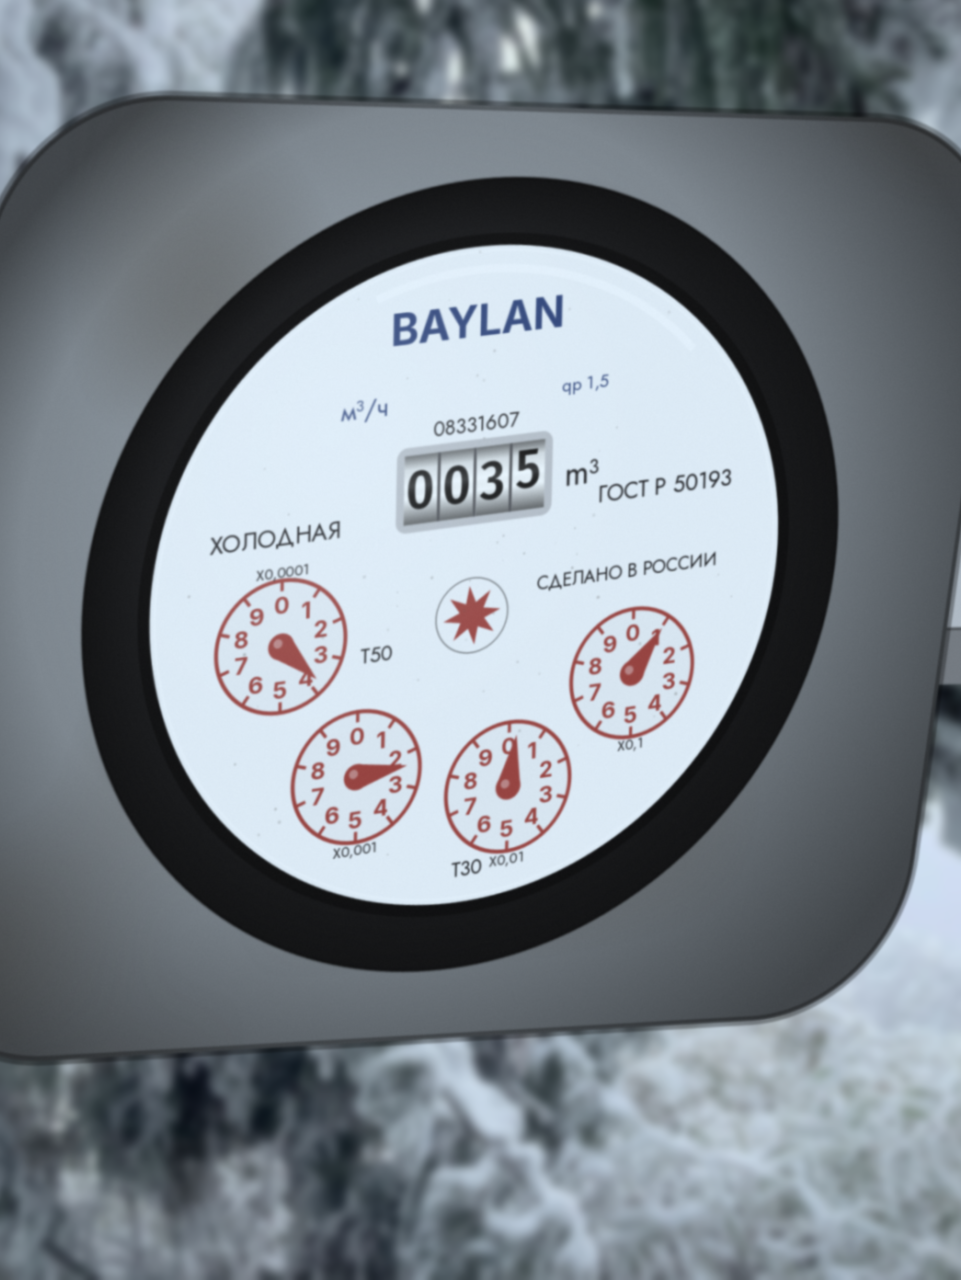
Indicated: value=35.1023 unit=m³
